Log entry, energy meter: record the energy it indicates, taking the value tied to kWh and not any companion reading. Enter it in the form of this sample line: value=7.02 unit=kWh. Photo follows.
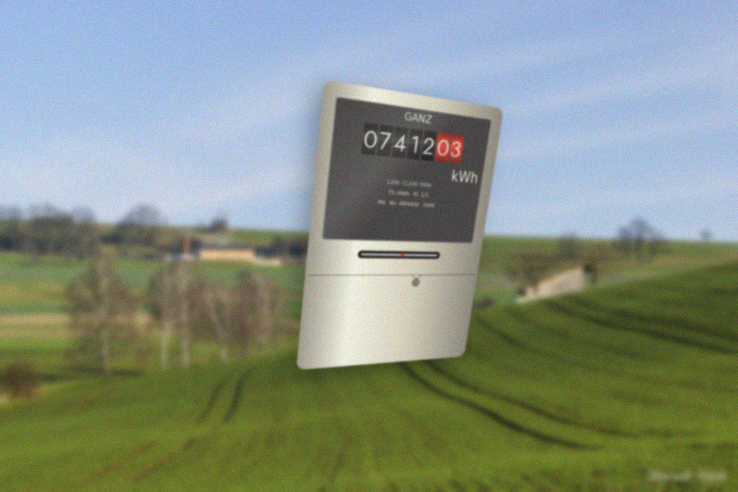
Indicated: value=7412.03 unit=kWh
